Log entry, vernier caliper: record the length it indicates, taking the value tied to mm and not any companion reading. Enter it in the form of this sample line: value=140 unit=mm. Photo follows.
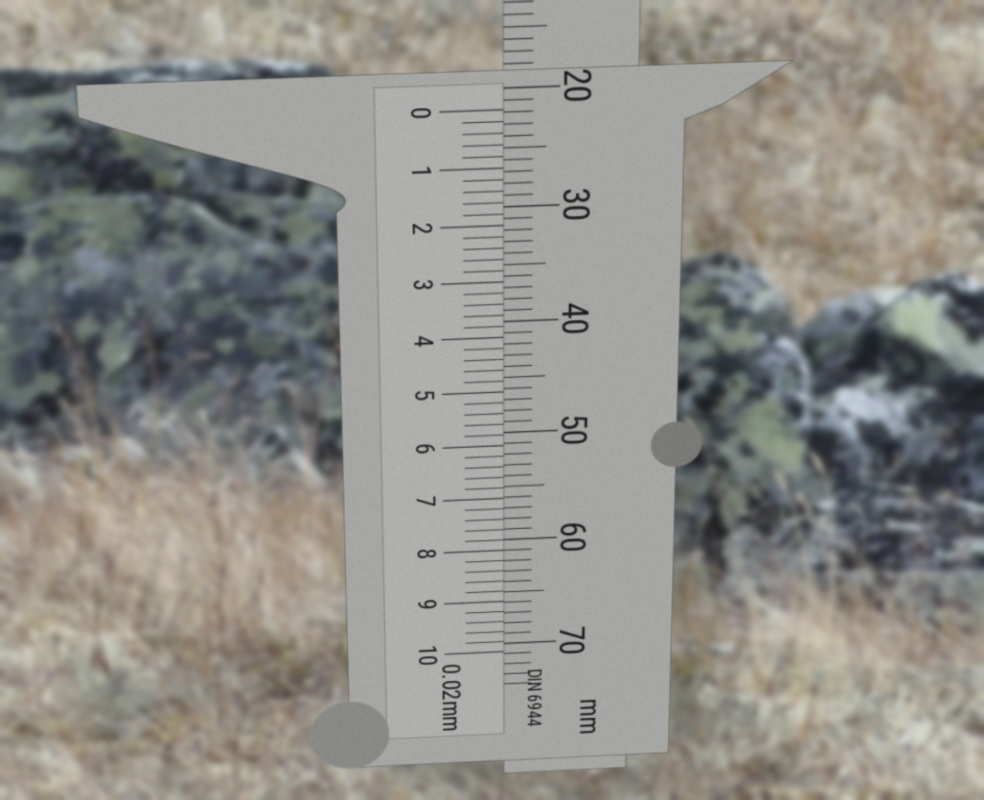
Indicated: value=21.8 unit=mm
